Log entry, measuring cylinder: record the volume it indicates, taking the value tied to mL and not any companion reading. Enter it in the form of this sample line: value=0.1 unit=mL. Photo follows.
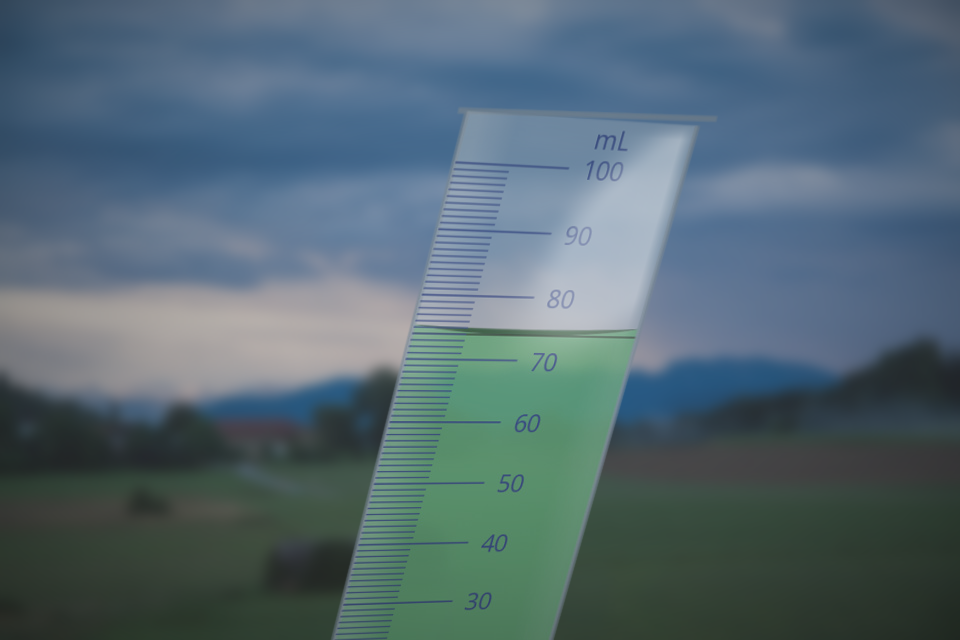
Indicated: value=74 unit=mL
